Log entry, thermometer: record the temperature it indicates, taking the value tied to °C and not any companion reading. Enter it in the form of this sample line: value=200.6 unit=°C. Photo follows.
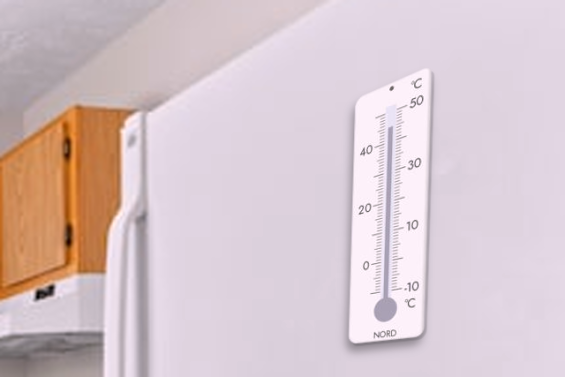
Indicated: value=45 unit=°C
